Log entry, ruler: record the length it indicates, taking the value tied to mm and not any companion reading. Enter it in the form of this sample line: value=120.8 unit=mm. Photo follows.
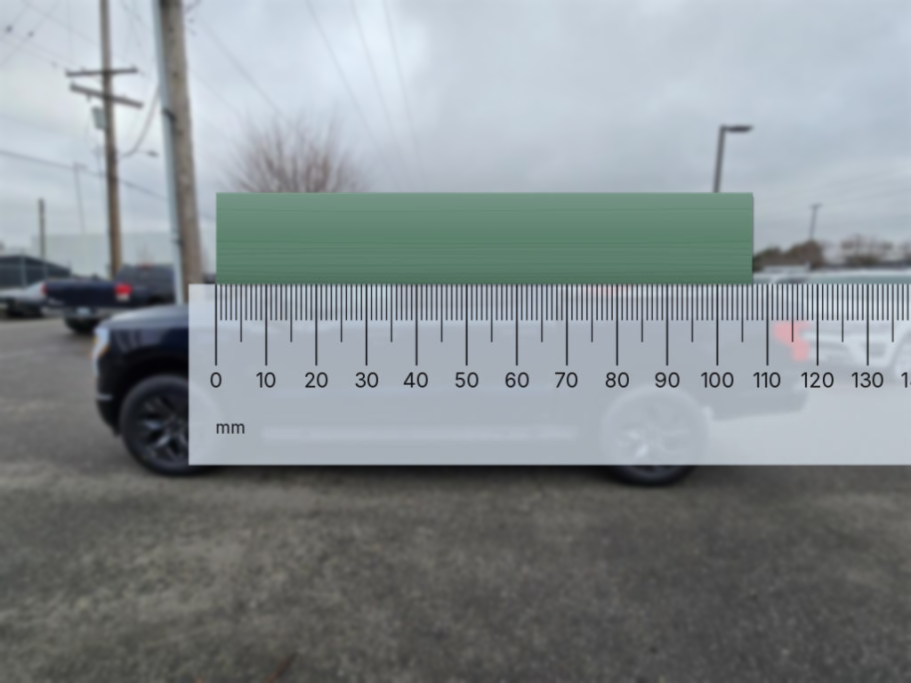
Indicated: value=107 unit=mm
